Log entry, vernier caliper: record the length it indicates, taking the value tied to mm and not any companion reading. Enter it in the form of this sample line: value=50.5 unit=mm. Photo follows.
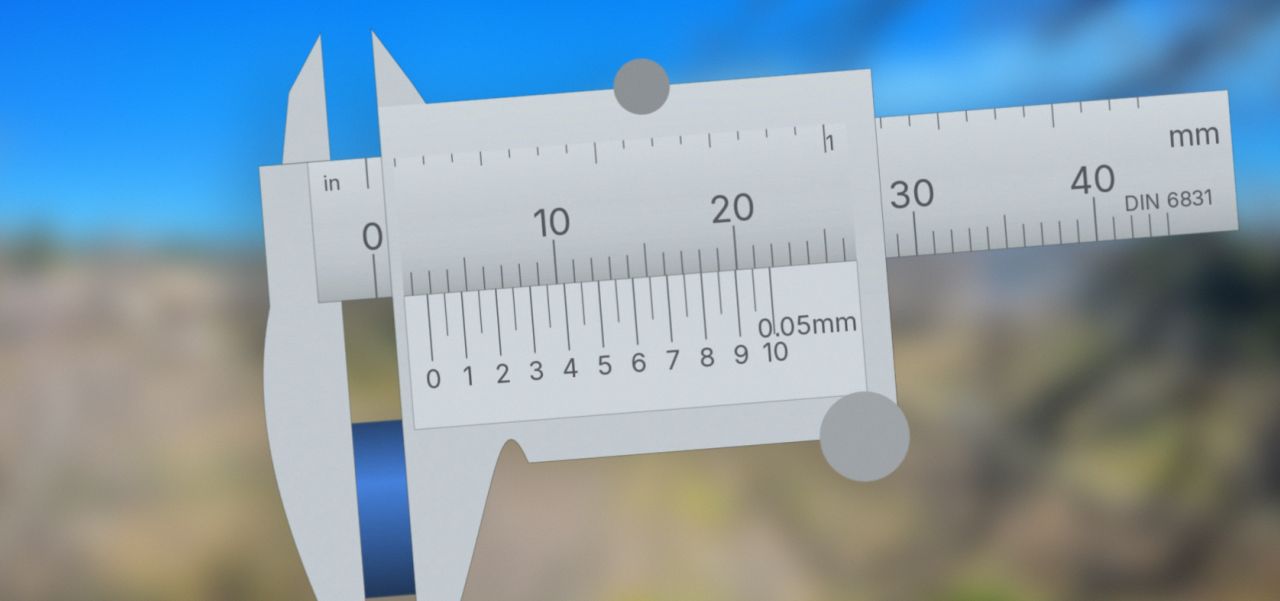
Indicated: value=2.8 unit=mm
